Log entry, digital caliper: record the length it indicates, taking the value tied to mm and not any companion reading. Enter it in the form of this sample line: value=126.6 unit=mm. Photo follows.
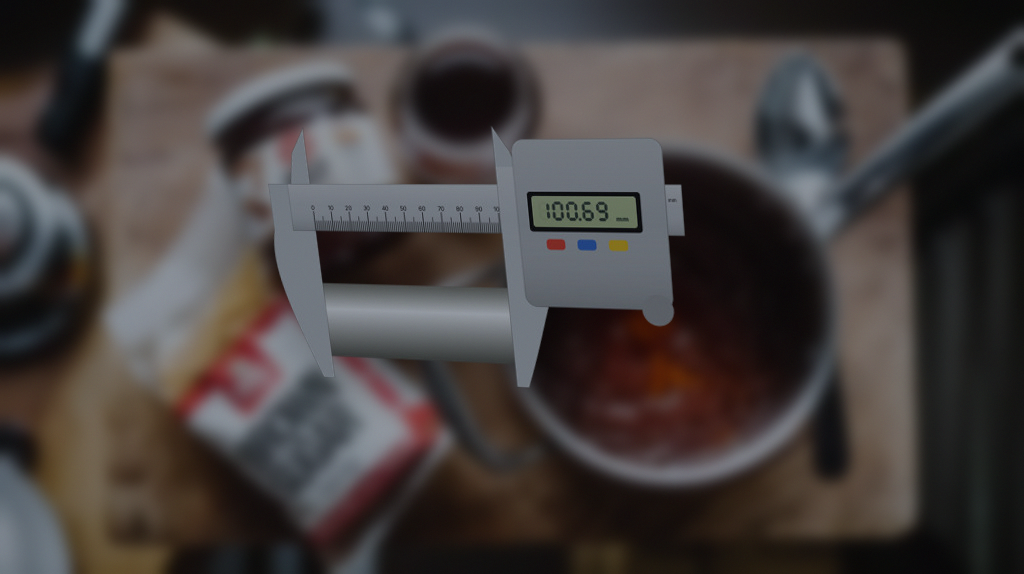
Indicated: value=100.69 unit=mm
